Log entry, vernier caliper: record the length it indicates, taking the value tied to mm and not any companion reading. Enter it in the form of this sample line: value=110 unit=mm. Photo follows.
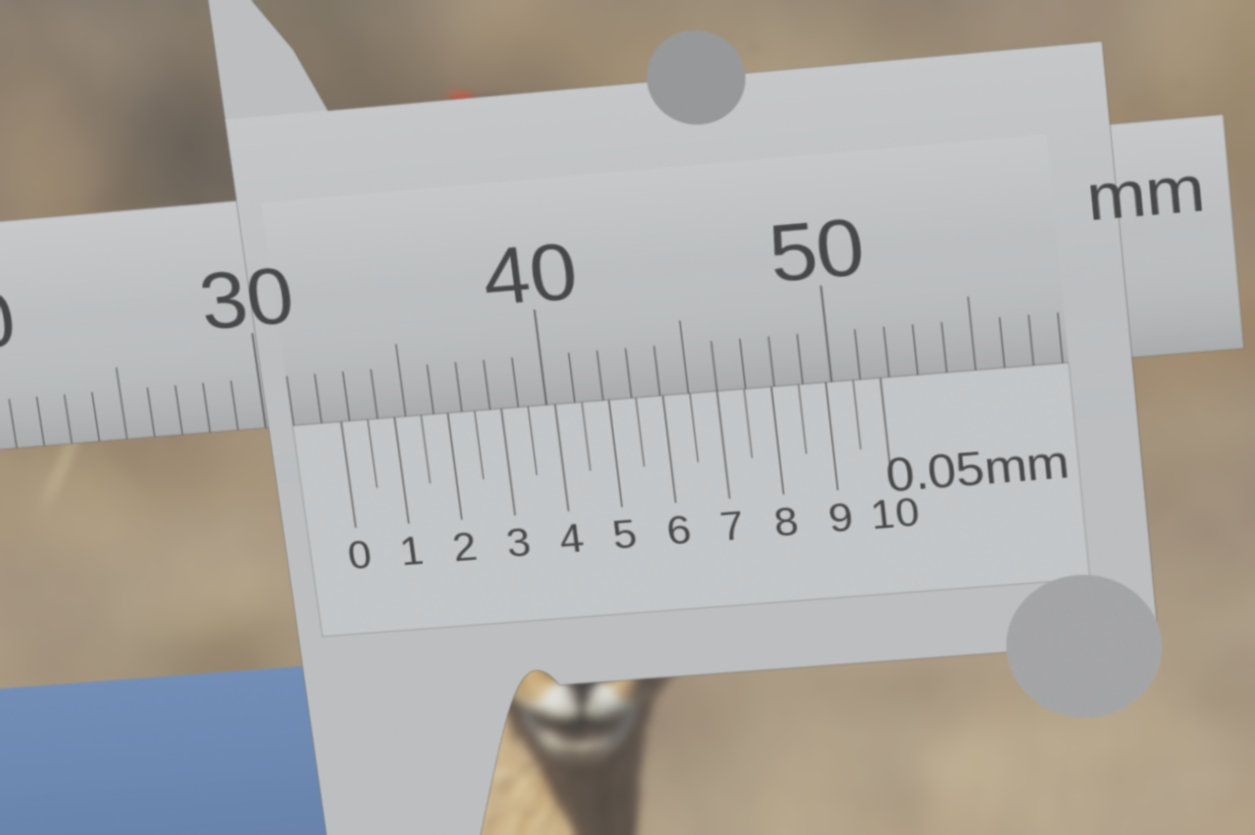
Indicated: value=32.7 unit=mm
